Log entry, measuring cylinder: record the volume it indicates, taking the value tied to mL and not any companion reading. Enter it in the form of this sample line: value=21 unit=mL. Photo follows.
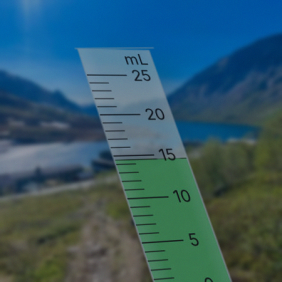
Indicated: value=14.5 unit=mL
